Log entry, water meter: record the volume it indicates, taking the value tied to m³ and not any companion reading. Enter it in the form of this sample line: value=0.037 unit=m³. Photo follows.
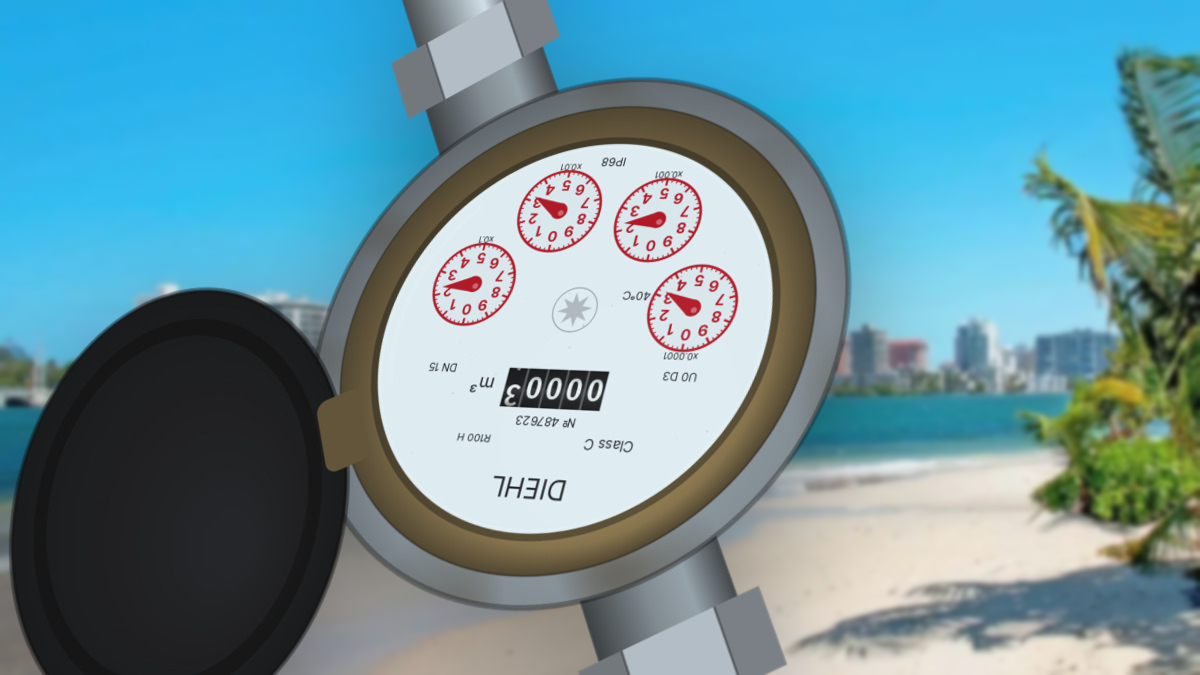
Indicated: value=3.2323 unit=m³
